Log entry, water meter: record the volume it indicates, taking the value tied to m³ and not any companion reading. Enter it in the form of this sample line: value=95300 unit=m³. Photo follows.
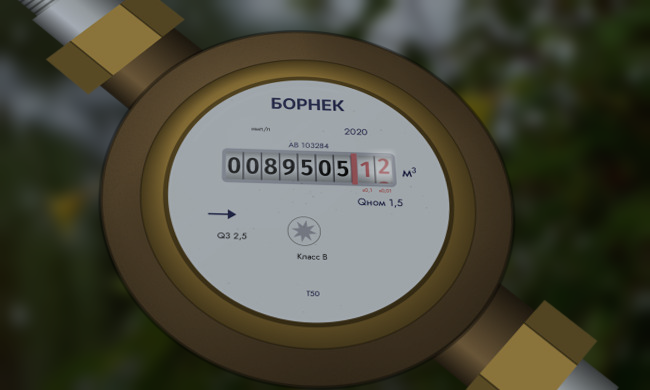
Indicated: value=89505.12 unit=m³
